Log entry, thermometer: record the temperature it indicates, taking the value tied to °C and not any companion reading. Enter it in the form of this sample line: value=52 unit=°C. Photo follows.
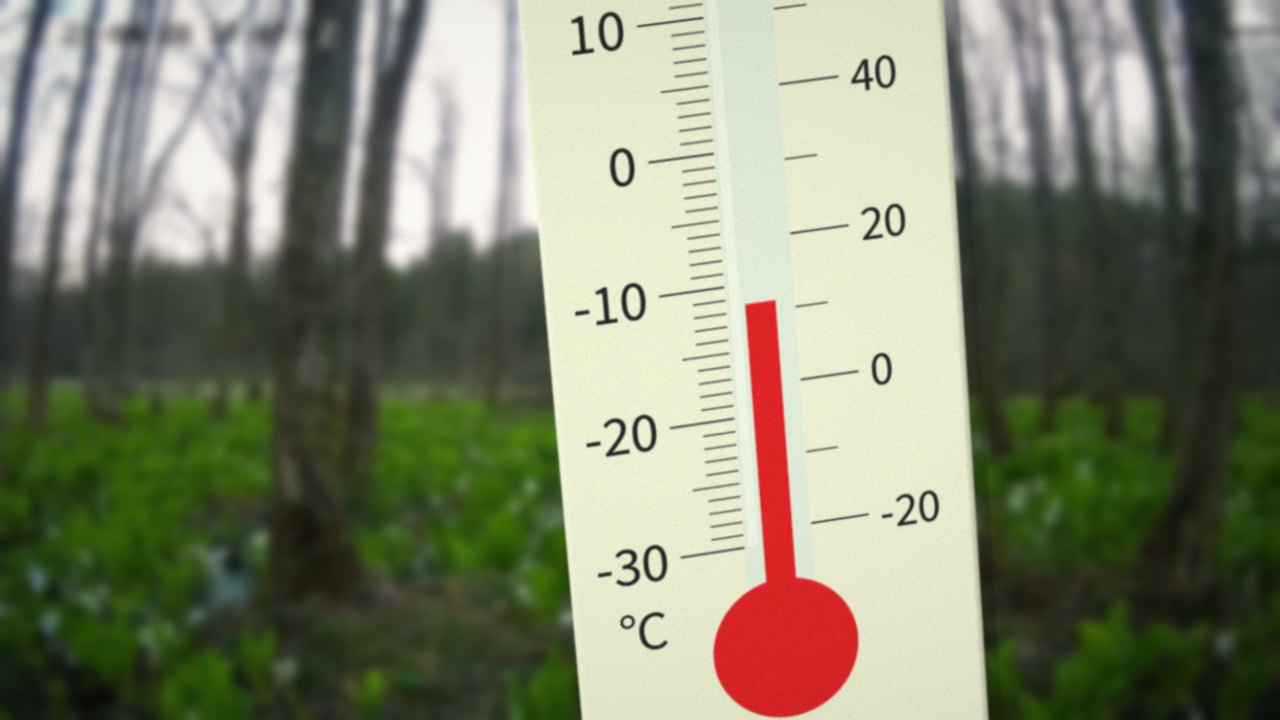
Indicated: value=-11.5 unit=°C
